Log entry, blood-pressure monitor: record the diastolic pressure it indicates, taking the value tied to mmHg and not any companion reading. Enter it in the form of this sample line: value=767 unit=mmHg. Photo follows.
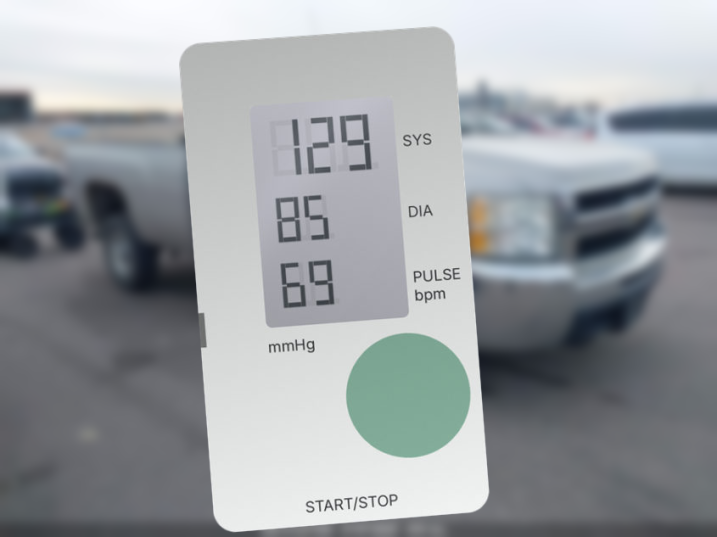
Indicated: value=85 unit=mmHg
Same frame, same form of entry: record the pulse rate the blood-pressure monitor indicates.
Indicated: value=69 unit=bpm
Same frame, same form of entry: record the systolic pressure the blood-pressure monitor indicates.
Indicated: value=129 unit=mmHg
